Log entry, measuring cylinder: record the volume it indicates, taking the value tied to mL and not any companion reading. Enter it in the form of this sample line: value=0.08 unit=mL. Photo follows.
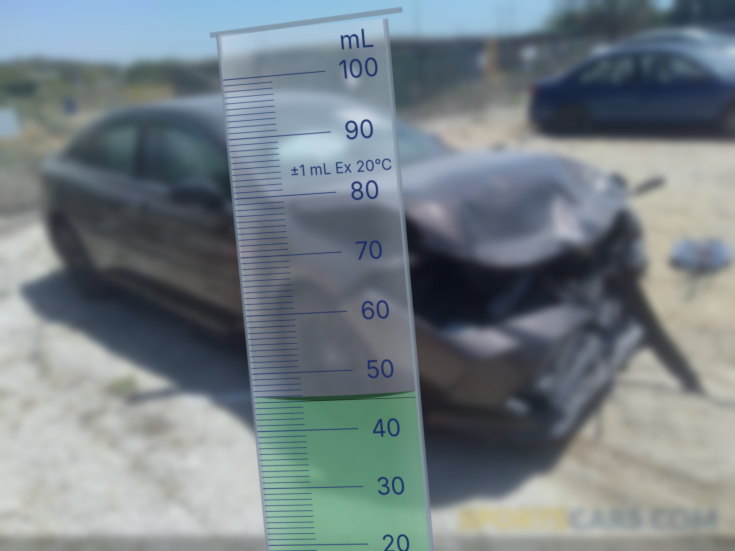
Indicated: value=45 unit=mL
